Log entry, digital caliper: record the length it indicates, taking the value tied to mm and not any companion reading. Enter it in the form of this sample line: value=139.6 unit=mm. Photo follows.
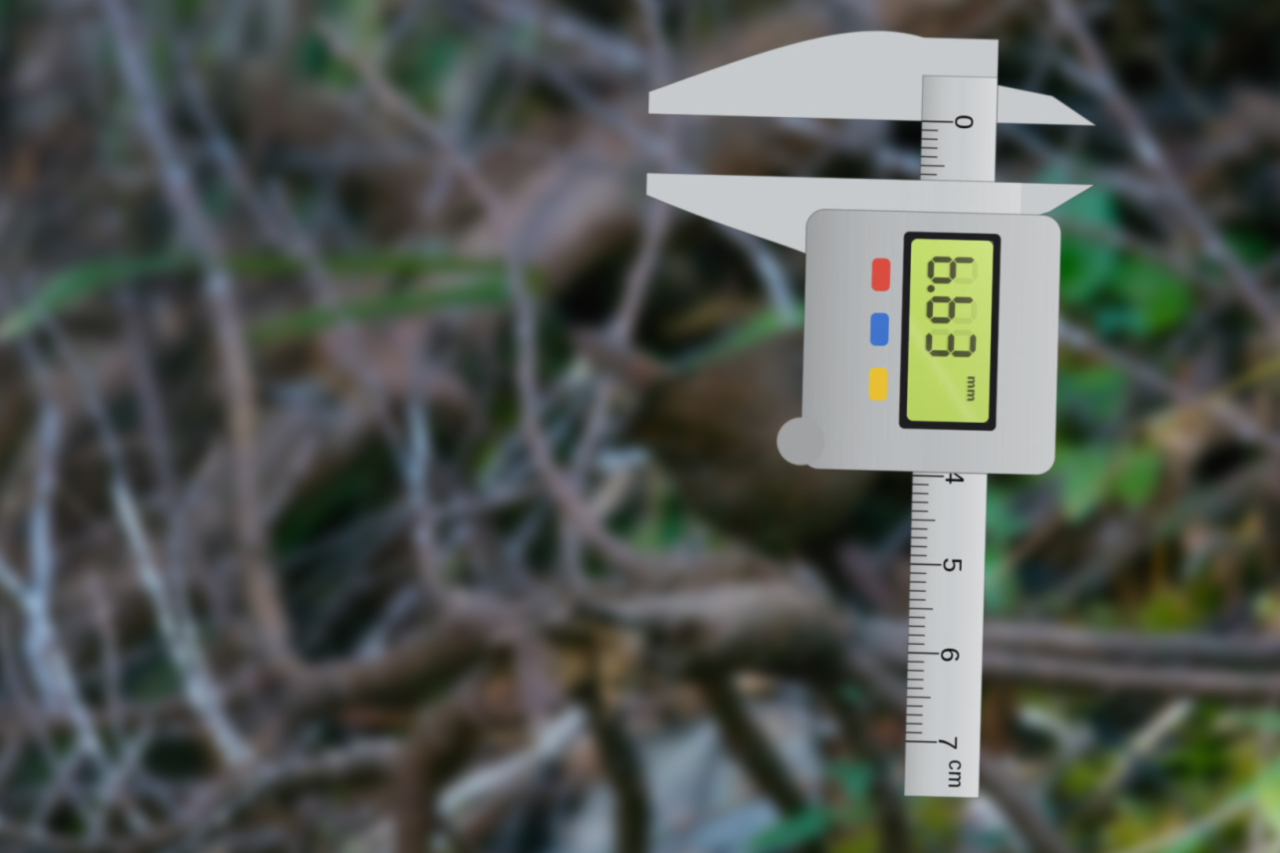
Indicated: value=6.63 unit=mm
